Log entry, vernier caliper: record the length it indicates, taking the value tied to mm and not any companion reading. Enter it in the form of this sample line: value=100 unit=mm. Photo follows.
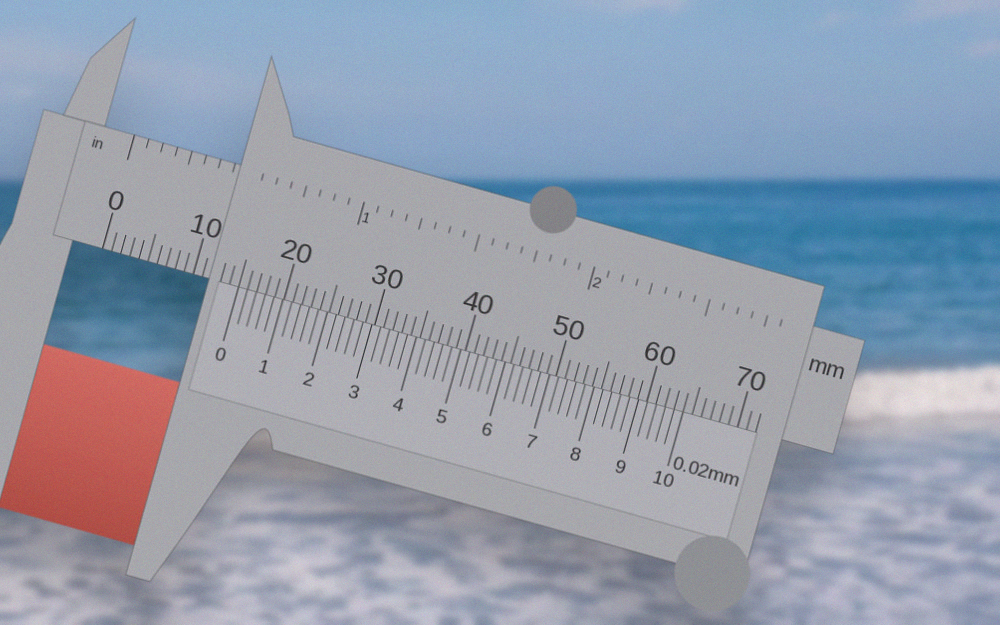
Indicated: value=15.0 unit=mm
